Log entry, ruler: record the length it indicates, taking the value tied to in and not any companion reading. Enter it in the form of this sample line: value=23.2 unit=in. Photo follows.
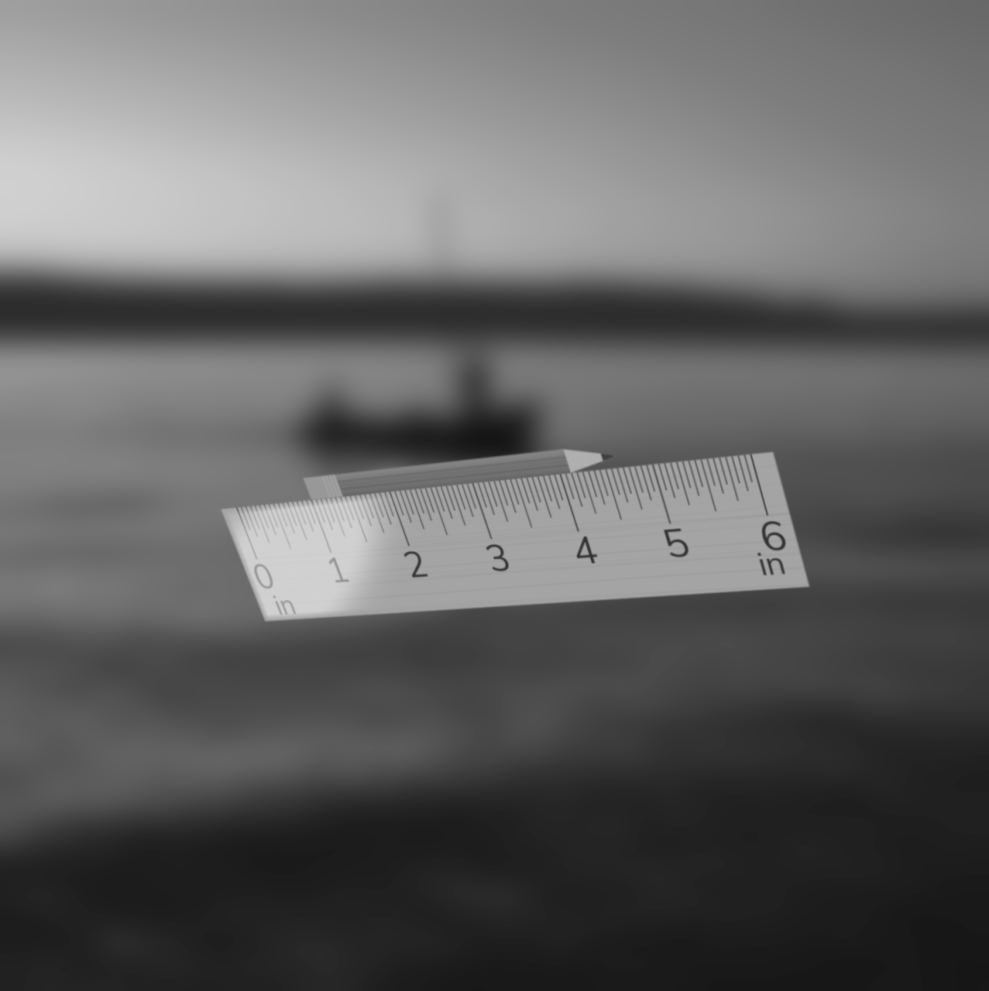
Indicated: value=3.625 unit=in
